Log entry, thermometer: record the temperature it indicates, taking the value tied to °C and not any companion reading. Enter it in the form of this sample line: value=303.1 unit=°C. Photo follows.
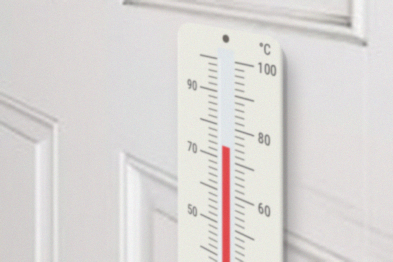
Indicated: value=74 unit=°C
